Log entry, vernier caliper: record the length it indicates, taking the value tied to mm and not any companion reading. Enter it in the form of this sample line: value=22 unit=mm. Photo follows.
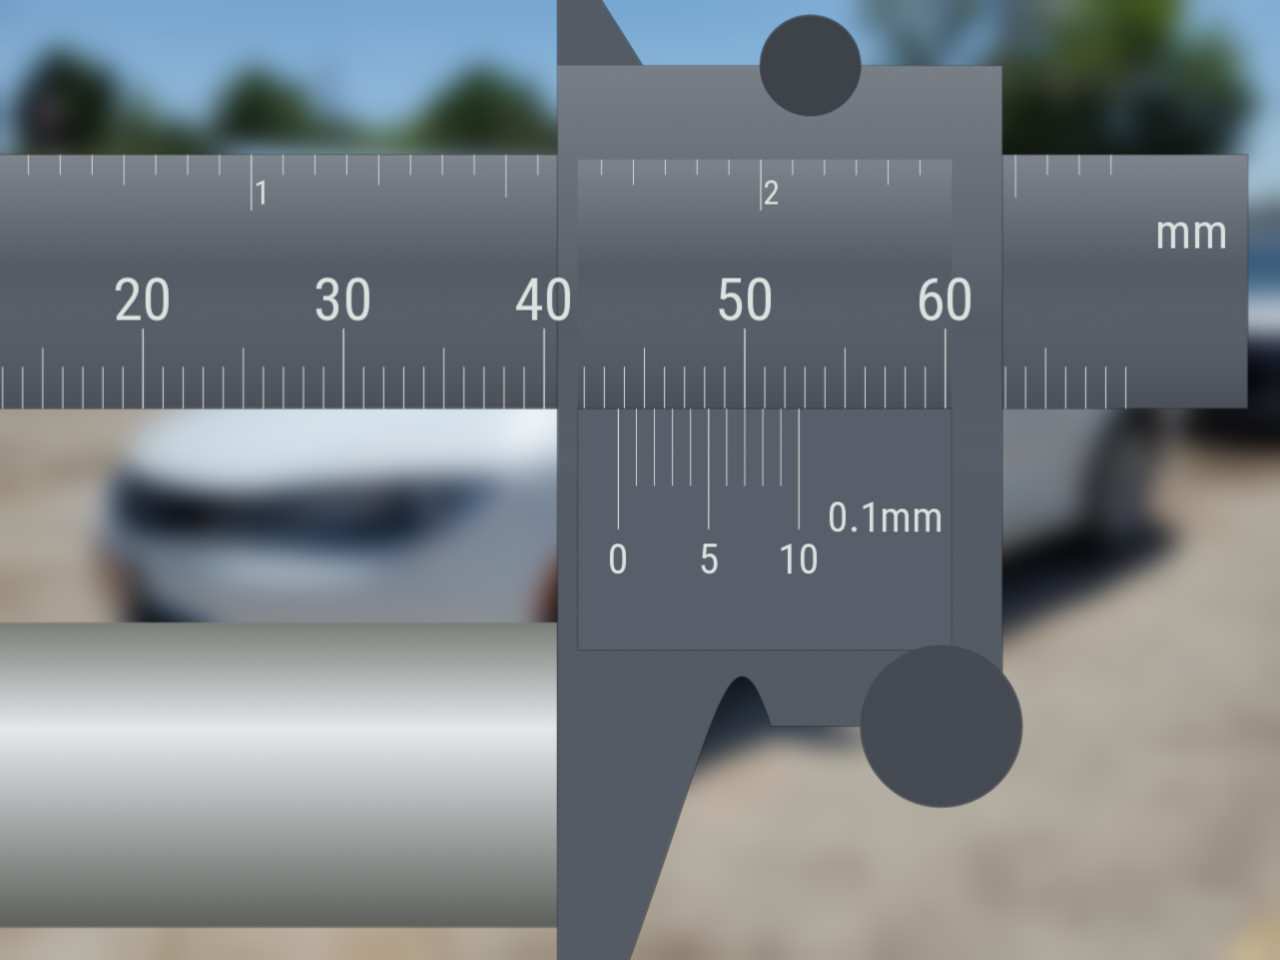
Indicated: value=43.7 unit=mm
